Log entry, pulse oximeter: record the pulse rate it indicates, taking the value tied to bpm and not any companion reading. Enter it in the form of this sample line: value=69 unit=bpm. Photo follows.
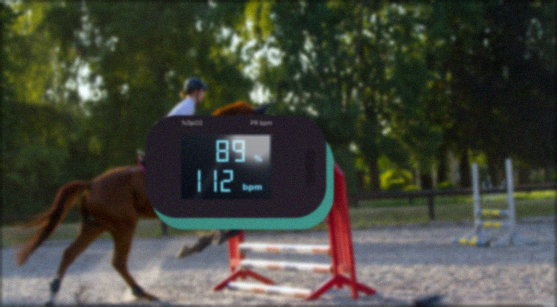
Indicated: value=112 unit=bpm
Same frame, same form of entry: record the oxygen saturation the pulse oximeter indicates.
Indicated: value=89 unit=%
